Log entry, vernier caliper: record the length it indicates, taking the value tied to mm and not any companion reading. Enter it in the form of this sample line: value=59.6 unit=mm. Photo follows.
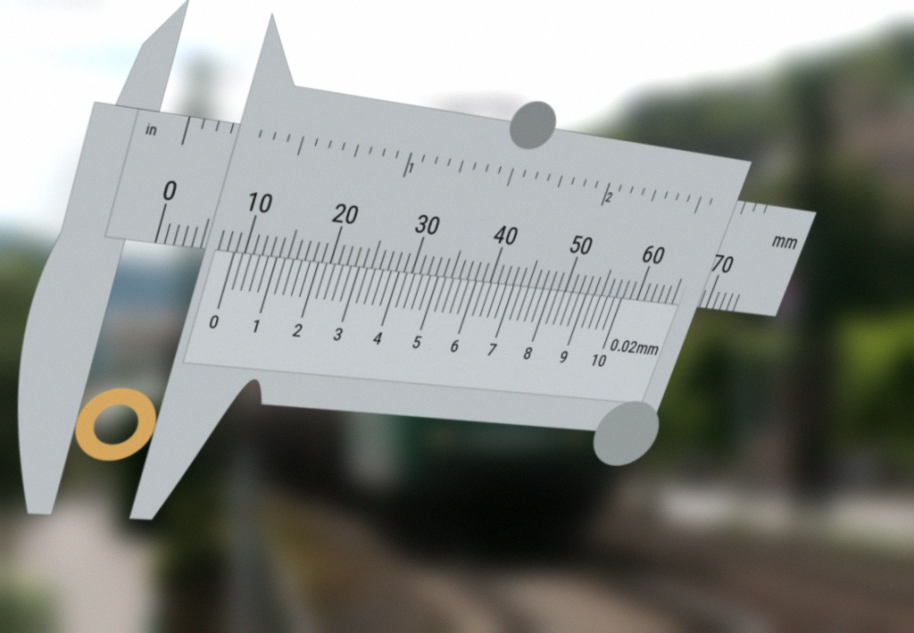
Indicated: value=8.8 unit=mm
